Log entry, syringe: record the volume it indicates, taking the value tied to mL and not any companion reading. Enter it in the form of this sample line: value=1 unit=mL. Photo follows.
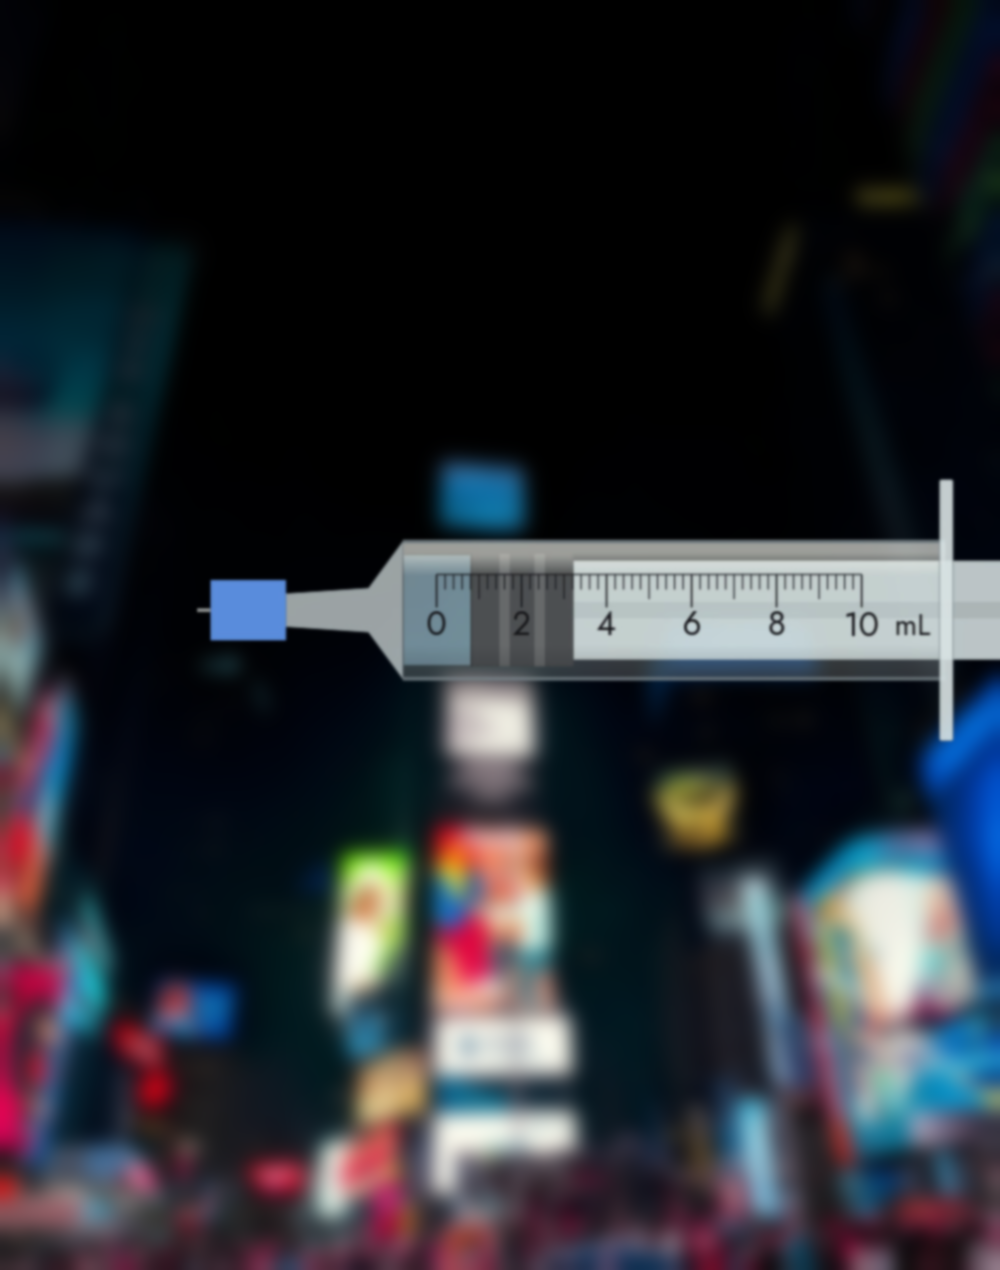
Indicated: value=0.8 unit=mL
